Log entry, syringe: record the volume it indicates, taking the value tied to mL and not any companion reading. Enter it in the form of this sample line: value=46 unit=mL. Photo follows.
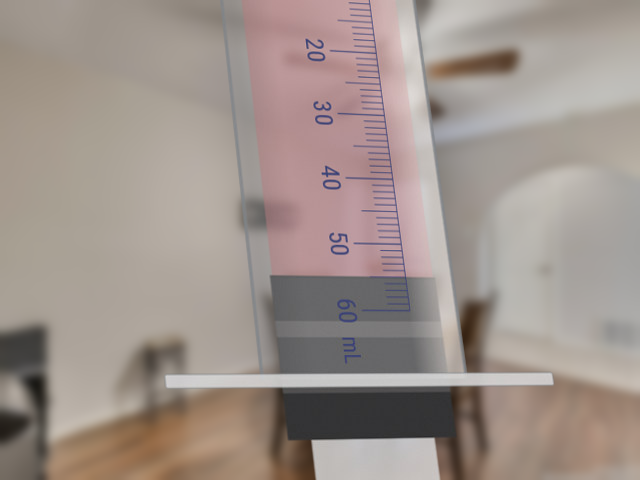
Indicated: value=55 unit=mL
